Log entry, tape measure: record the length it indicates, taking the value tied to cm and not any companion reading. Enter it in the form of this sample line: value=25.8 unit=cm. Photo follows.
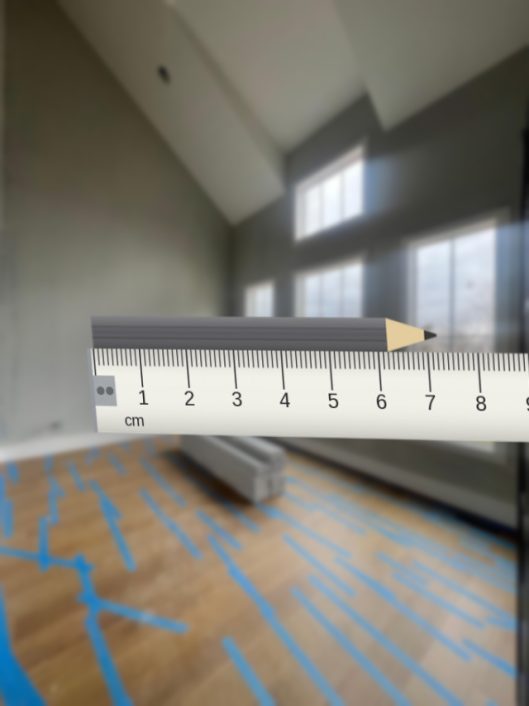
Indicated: value=7.2 unit=cm
